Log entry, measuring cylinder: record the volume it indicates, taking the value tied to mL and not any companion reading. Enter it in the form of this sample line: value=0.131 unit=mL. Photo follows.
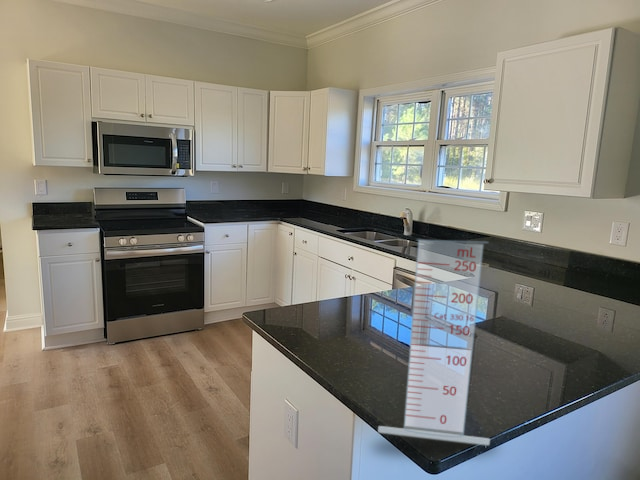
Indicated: value=120 unit=mL
